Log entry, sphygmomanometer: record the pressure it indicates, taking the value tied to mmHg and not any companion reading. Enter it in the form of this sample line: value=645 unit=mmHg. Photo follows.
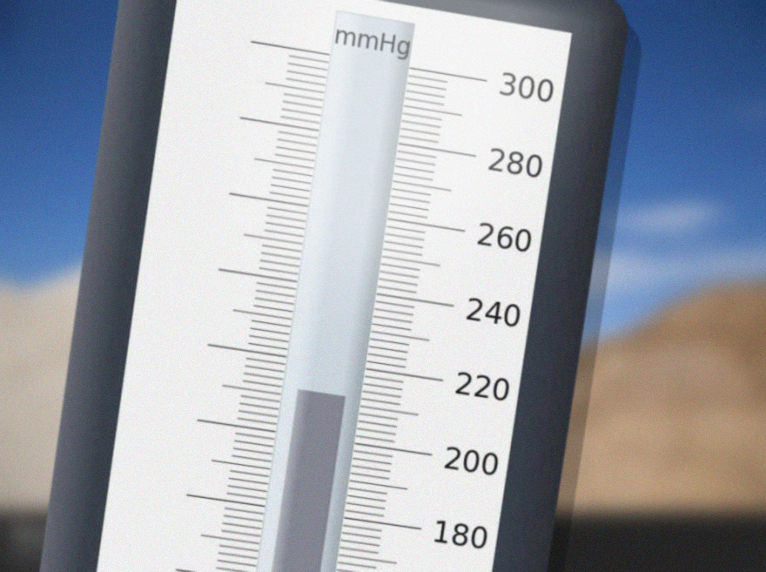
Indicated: value=212 unit=mmHg
